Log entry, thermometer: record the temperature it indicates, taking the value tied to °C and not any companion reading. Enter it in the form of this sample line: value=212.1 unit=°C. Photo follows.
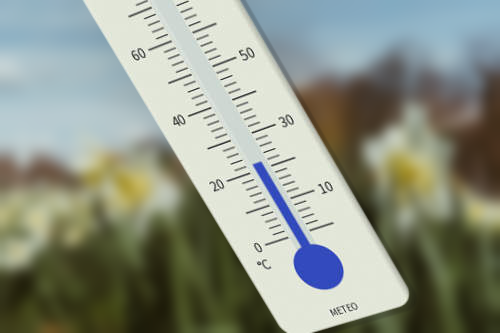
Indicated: value=22 unit=°C
